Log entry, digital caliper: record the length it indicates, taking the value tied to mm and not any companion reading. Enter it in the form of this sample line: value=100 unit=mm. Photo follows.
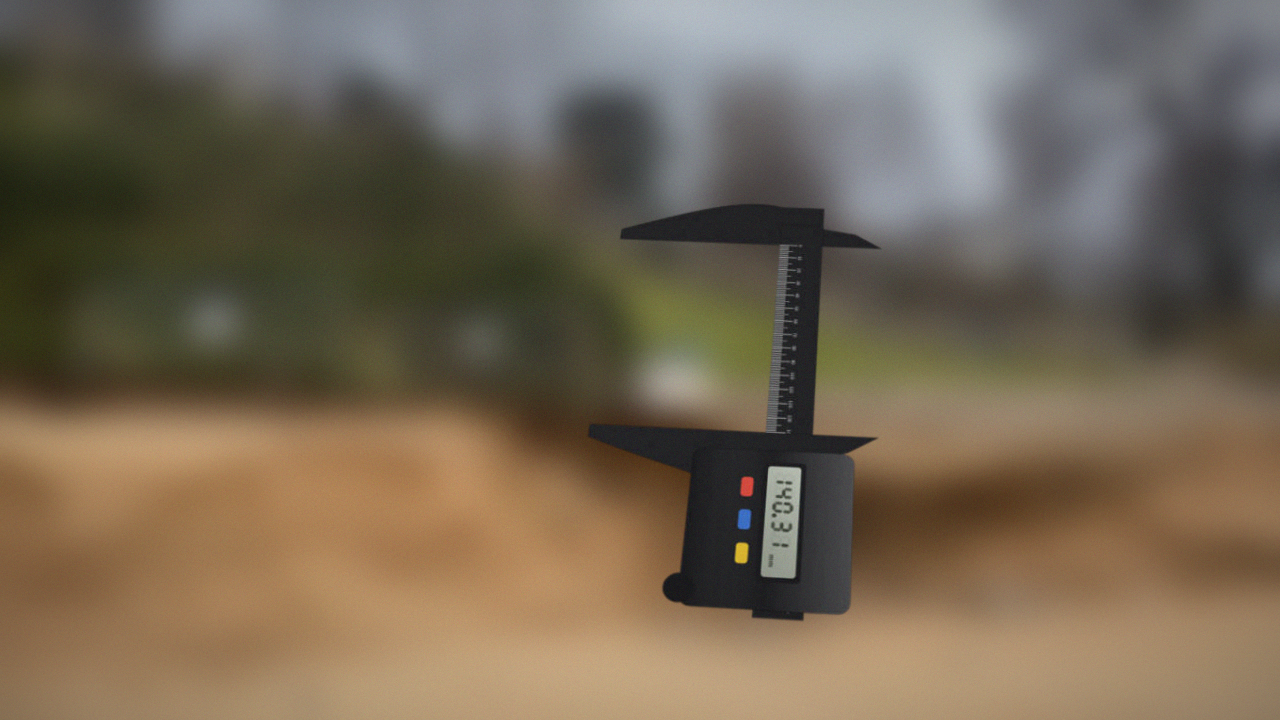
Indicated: value=140.31 unit=mm
